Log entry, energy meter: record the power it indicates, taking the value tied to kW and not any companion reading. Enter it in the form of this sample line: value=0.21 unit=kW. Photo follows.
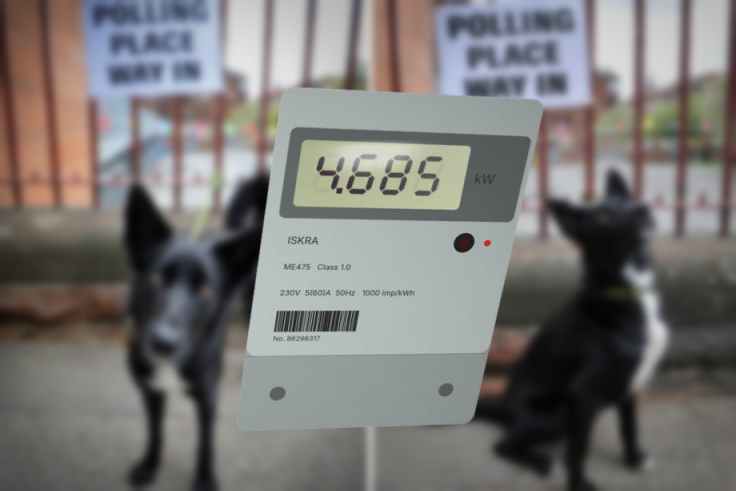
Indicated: value=4.685 unit=kW
